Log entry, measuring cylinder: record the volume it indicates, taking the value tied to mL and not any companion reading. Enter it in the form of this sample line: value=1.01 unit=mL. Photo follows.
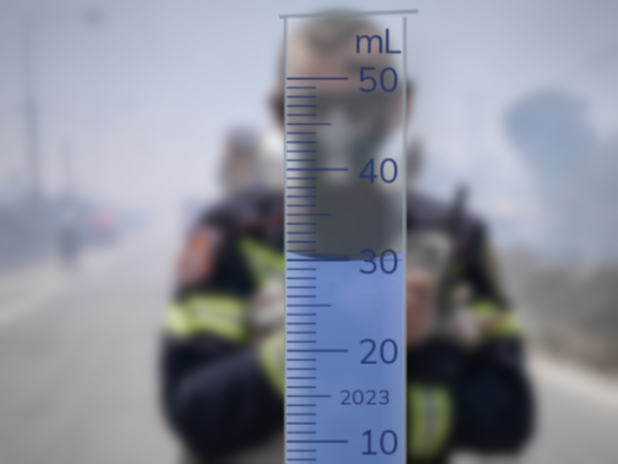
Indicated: value=30 unit=mL
